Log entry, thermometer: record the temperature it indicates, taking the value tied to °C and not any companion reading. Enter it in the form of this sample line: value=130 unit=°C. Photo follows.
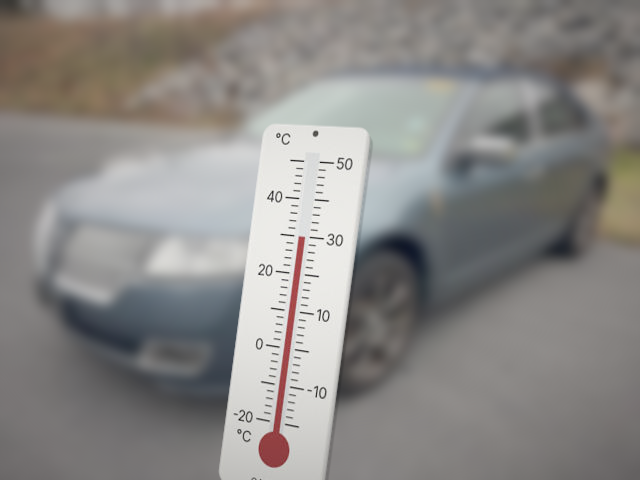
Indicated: value=30 unit=°C
